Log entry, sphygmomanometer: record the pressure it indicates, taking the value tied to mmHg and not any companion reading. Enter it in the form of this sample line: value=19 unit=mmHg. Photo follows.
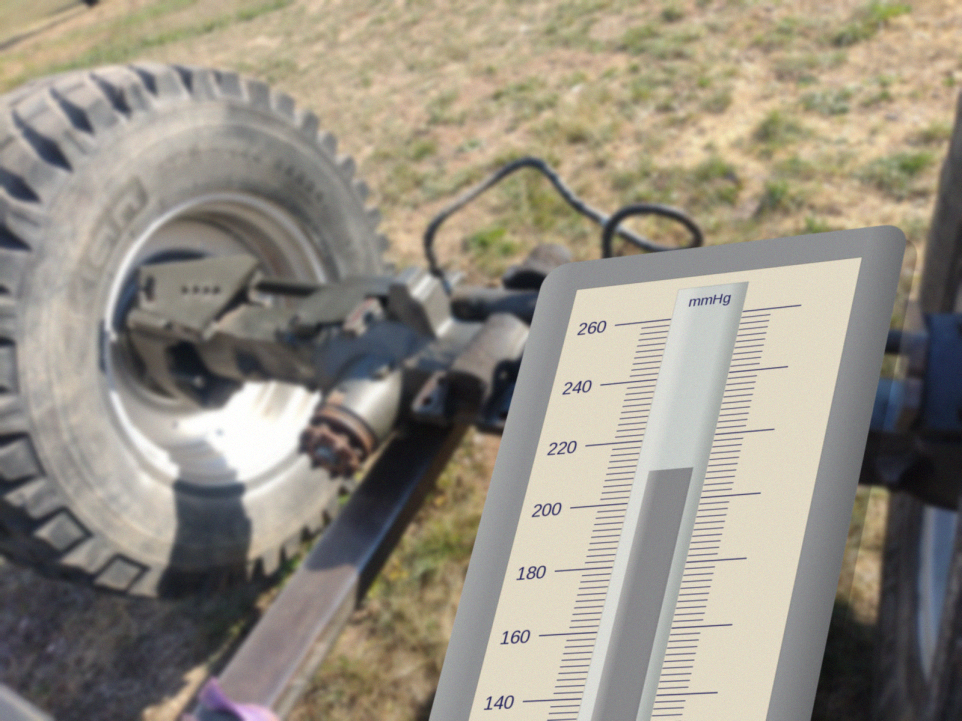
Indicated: value=210 unit=mmHg
